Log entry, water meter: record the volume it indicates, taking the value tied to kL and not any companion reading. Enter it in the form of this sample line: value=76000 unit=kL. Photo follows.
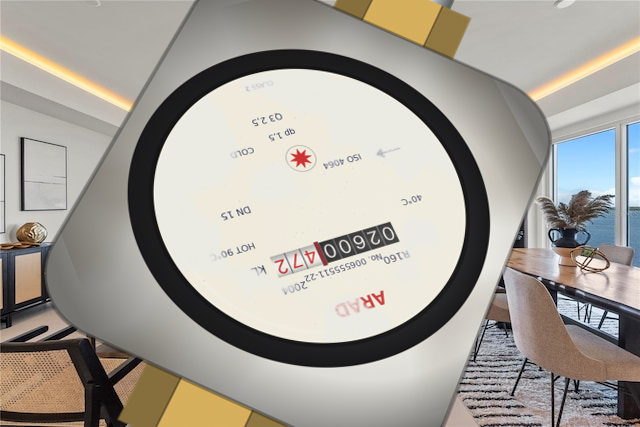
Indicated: value=2600.472 unit=kL
